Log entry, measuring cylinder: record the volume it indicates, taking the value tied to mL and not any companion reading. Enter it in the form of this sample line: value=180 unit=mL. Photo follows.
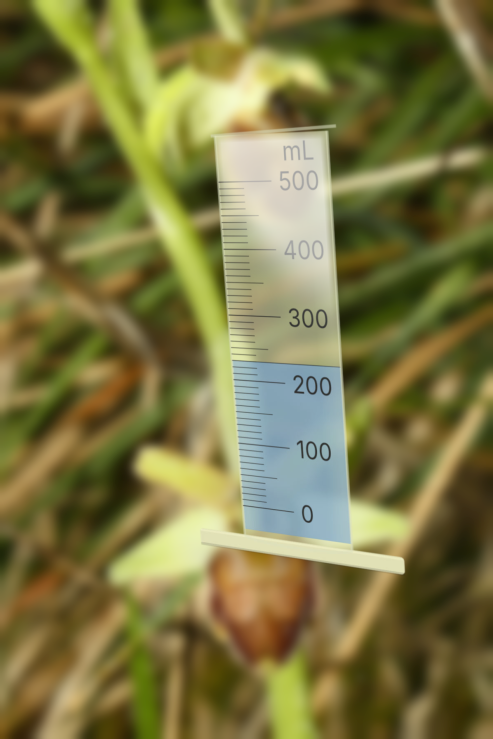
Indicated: value=230 unit=mL
